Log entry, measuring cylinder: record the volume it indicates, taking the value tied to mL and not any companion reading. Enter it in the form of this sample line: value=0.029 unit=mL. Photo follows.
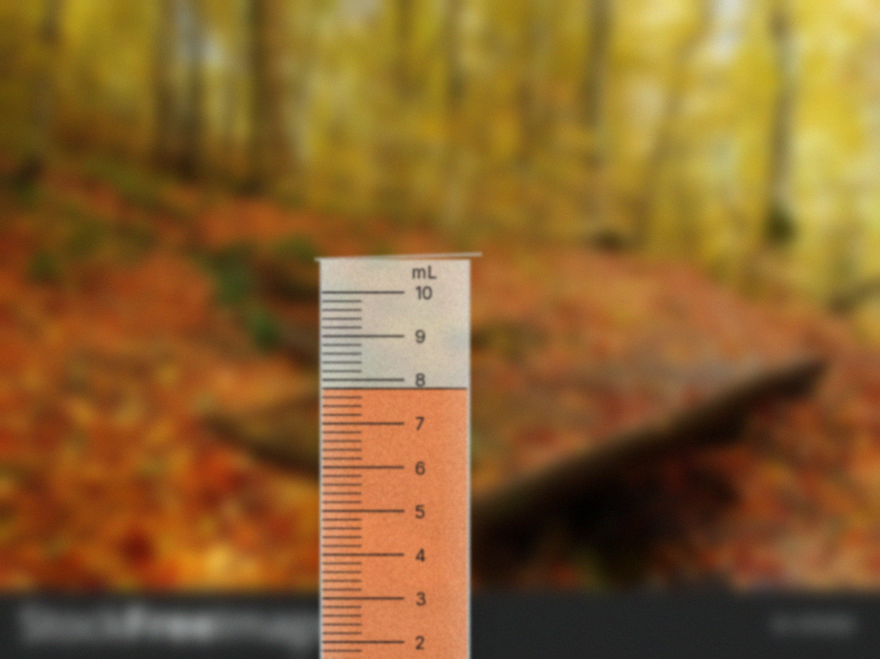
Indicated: value=7.8 unit=mL
